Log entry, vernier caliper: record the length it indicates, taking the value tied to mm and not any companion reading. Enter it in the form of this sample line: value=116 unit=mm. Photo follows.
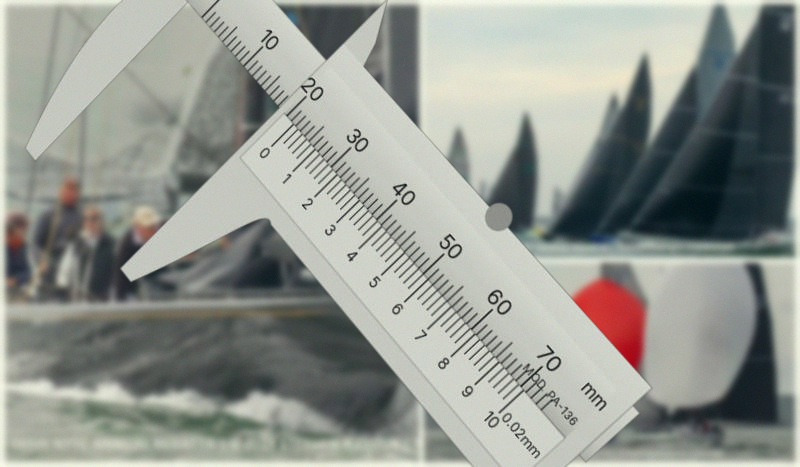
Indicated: value=21.6 unit=mm
